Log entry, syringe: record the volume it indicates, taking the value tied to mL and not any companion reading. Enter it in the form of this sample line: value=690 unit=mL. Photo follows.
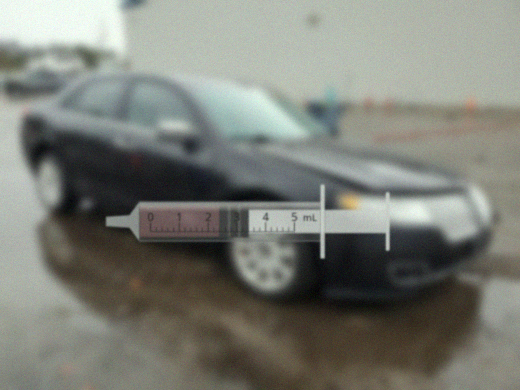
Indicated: value=2.4 unit=mL
